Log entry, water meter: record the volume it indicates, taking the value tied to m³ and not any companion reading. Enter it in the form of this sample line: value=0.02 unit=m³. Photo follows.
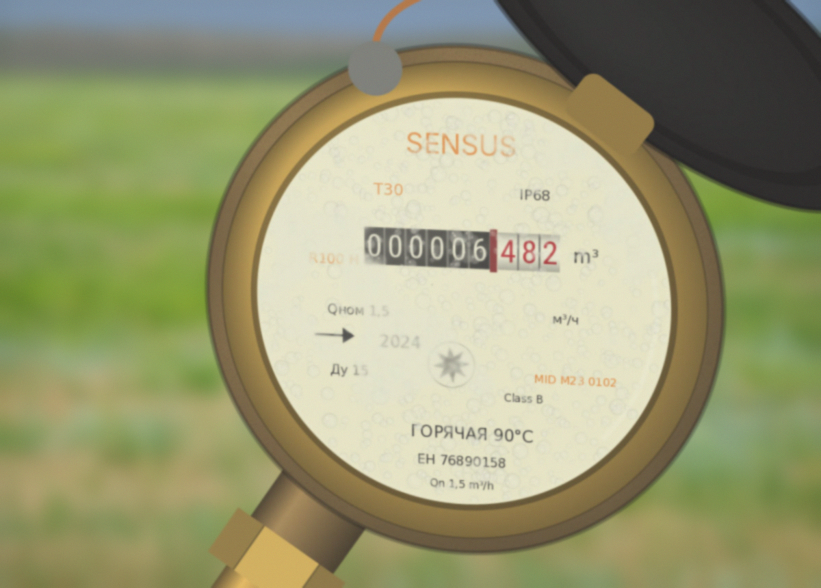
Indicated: value=6.482 unit=m³
